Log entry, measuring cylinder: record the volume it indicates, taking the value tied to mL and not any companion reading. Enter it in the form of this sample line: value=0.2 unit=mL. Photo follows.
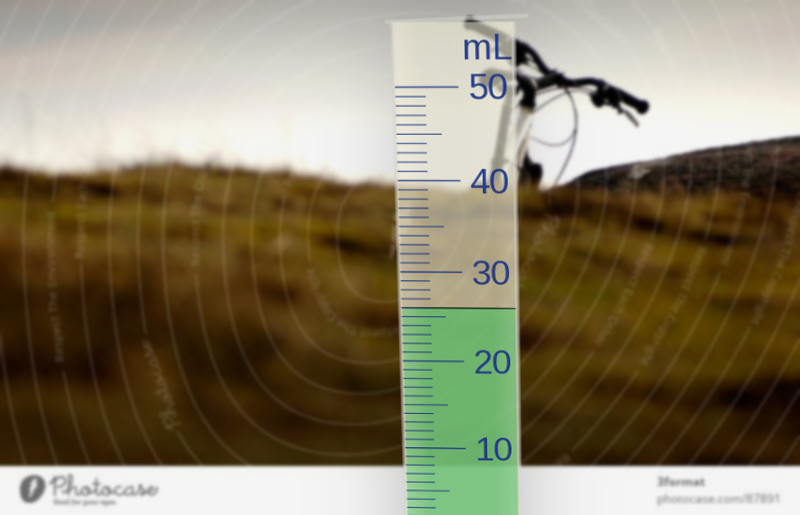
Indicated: value=26 unit=mL
